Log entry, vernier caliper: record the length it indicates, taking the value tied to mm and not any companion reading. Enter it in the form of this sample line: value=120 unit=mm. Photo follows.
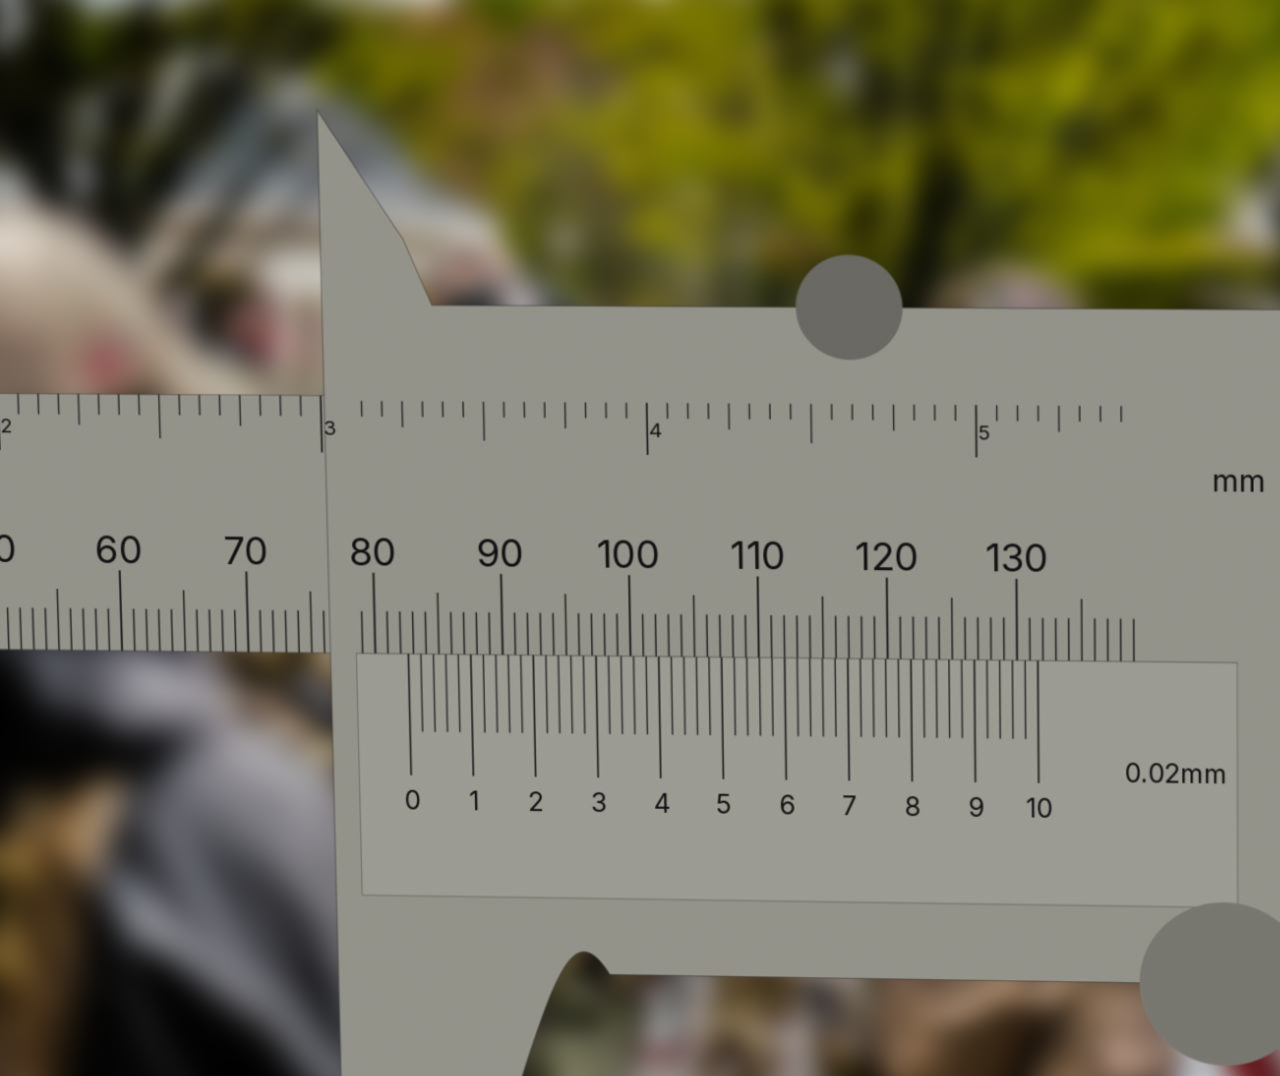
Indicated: value=82.6 unit=mm
